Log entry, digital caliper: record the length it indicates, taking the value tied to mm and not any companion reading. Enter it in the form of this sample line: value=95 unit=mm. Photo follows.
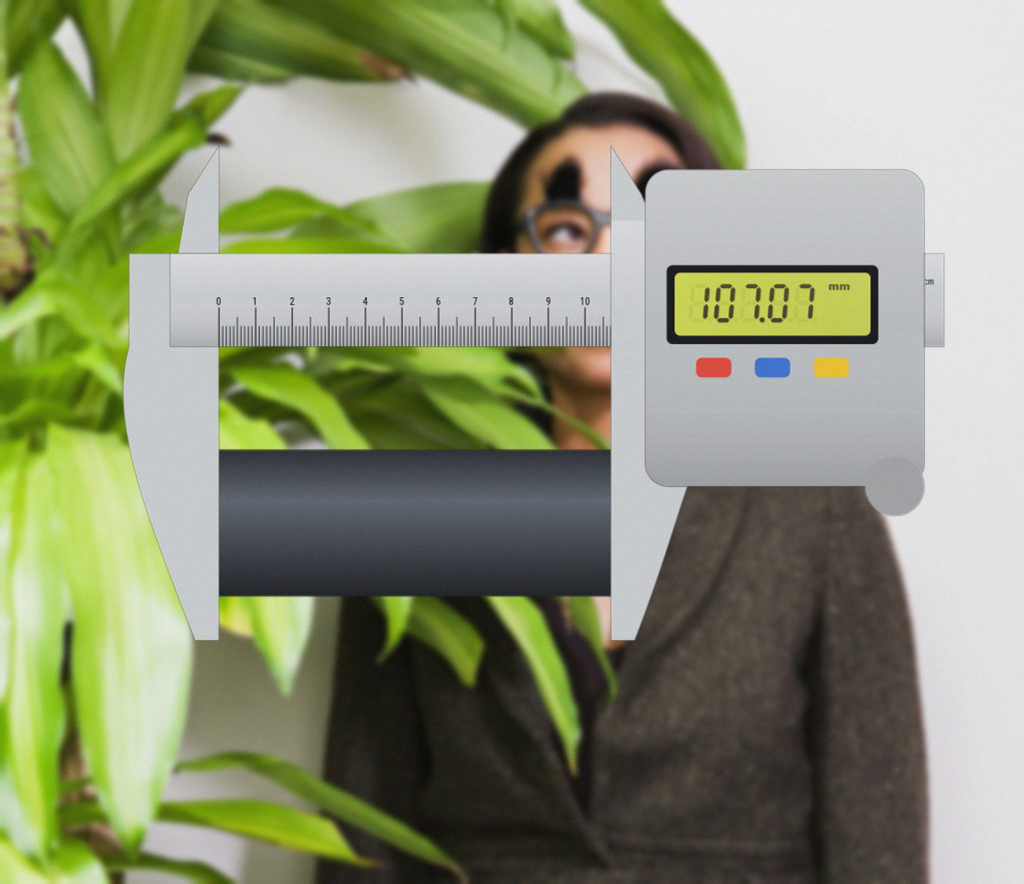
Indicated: value=107.07 unit=mm
